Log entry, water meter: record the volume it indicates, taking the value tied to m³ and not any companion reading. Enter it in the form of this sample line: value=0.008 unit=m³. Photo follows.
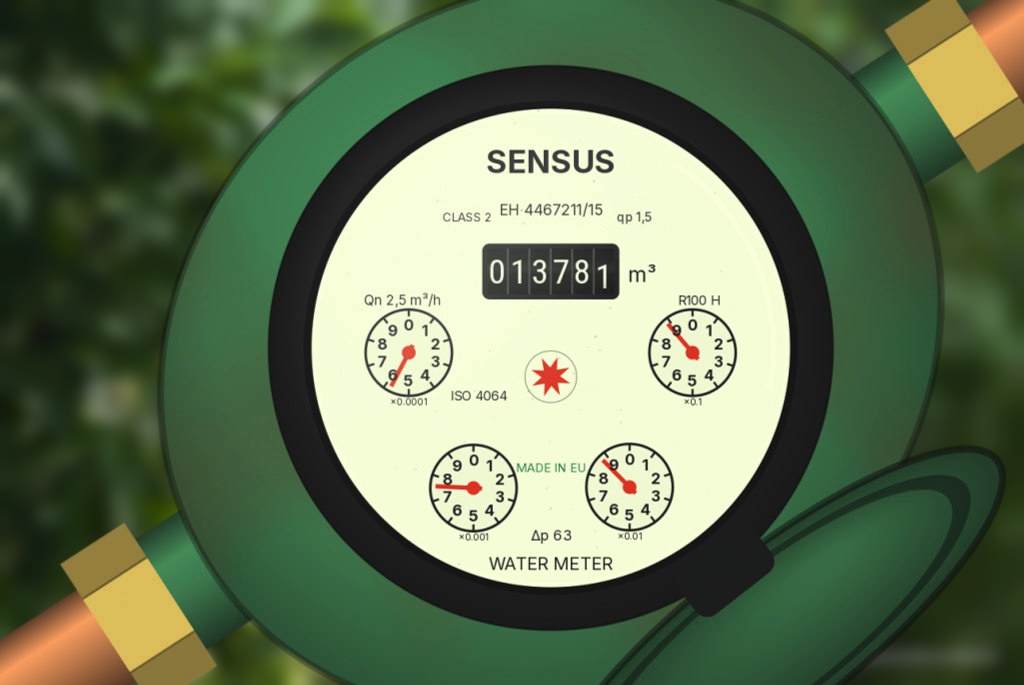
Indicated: value=13780.8875 unit=m³
